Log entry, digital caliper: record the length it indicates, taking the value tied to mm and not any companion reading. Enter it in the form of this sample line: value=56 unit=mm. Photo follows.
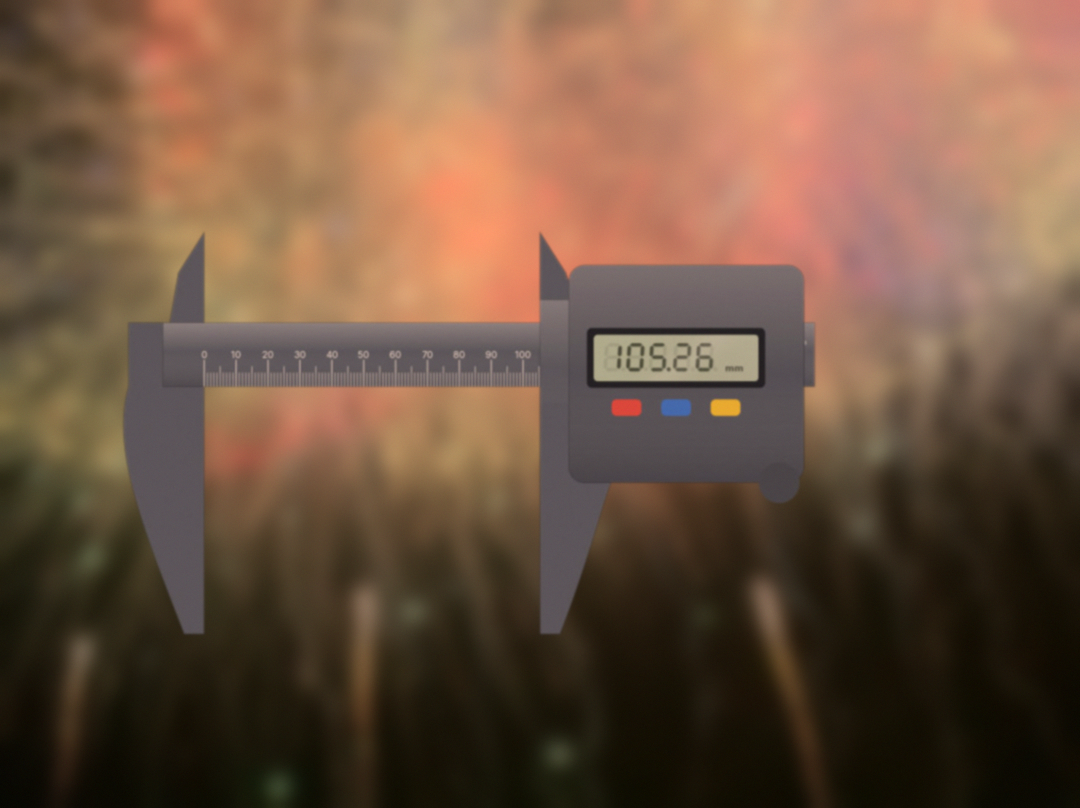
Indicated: value=105.26 unit=mm
